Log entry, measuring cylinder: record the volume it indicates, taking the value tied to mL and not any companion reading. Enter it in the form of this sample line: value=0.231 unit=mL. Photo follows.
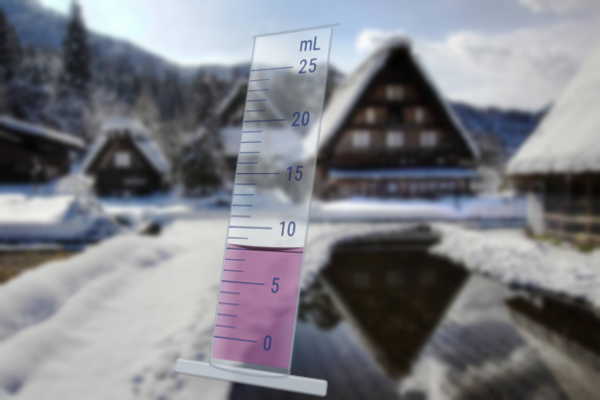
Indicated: value=8 unit=mL
